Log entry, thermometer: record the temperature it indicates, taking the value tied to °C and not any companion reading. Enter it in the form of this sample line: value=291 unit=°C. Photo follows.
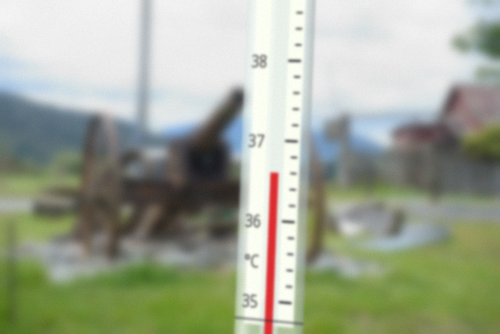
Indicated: value=36.6 unit=°C
